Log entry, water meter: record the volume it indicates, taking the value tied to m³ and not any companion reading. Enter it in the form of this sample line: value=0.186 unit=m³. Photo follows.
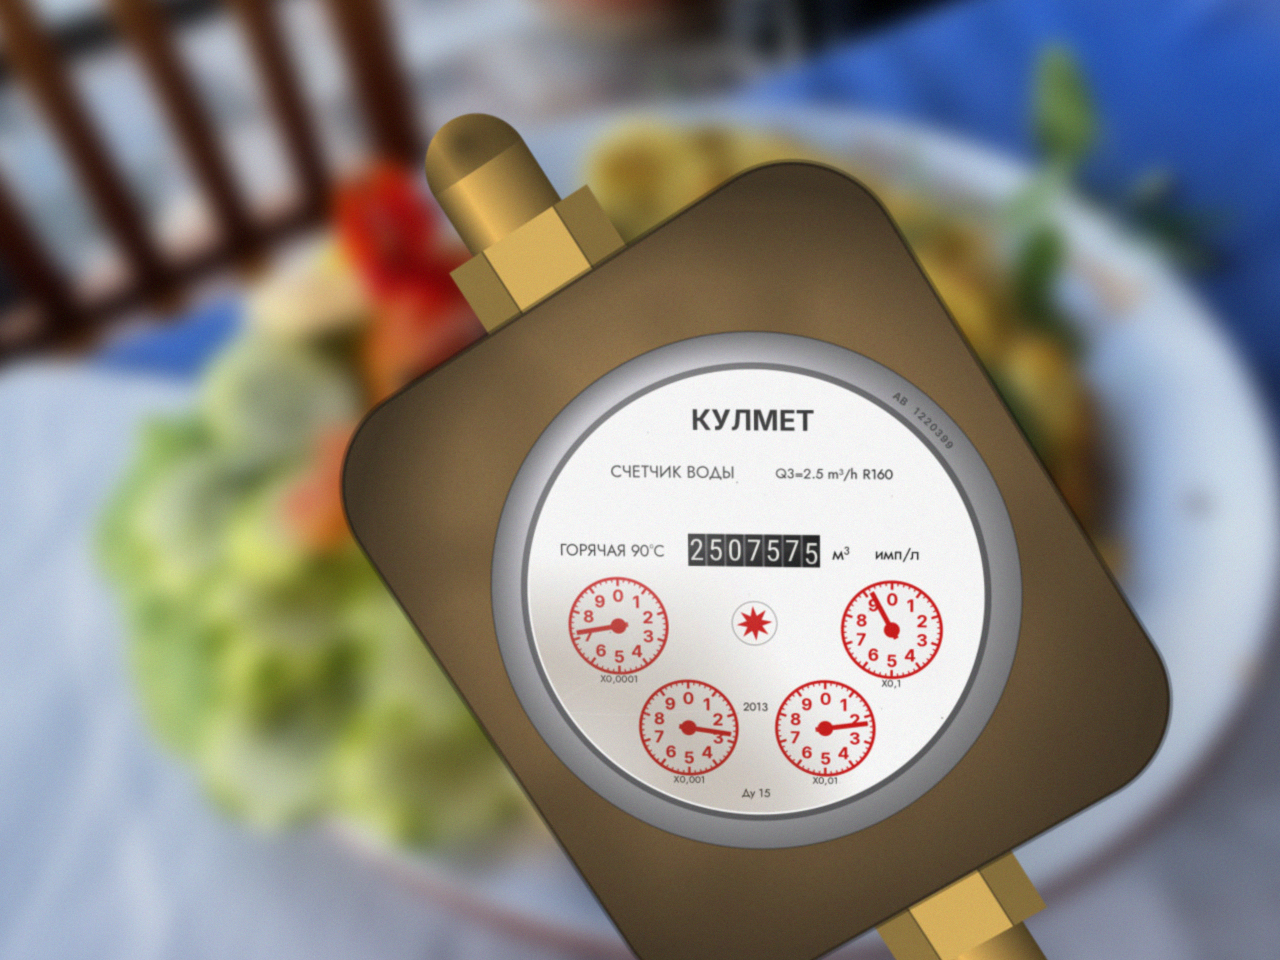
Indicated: value=2507574.9227 unit=m³
